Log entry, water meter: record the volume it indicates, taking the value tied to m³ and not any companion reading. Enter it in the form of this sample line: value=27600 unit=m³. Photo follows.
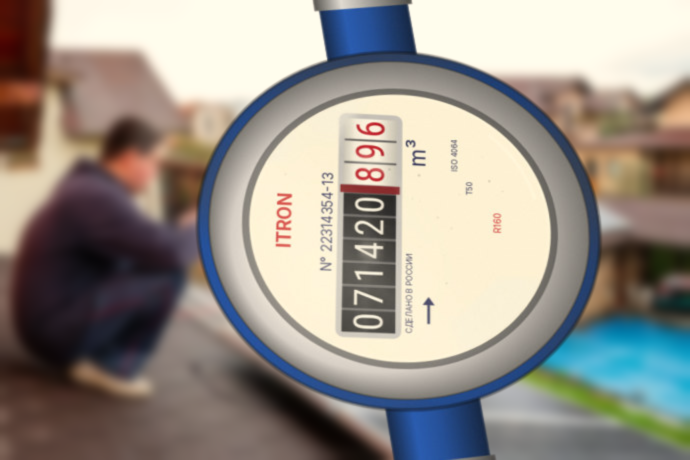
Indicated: value=71420.896 unit=m³
